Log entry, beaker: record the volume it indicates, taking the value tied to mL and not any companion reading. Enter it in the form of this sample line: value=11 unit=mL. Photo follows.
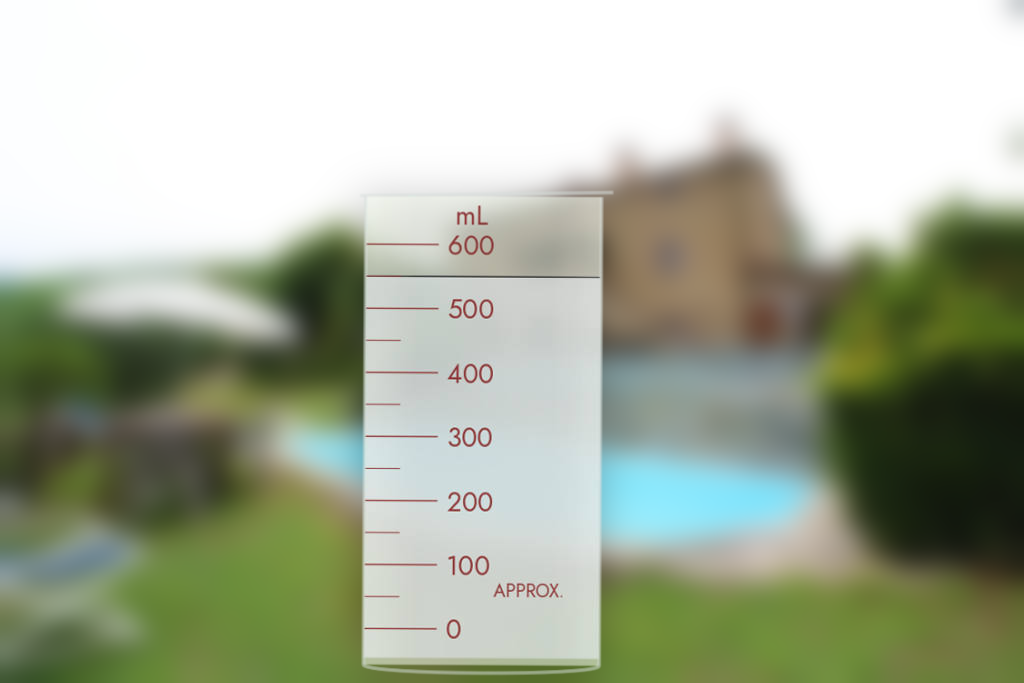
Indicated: value=550 unit=mL
